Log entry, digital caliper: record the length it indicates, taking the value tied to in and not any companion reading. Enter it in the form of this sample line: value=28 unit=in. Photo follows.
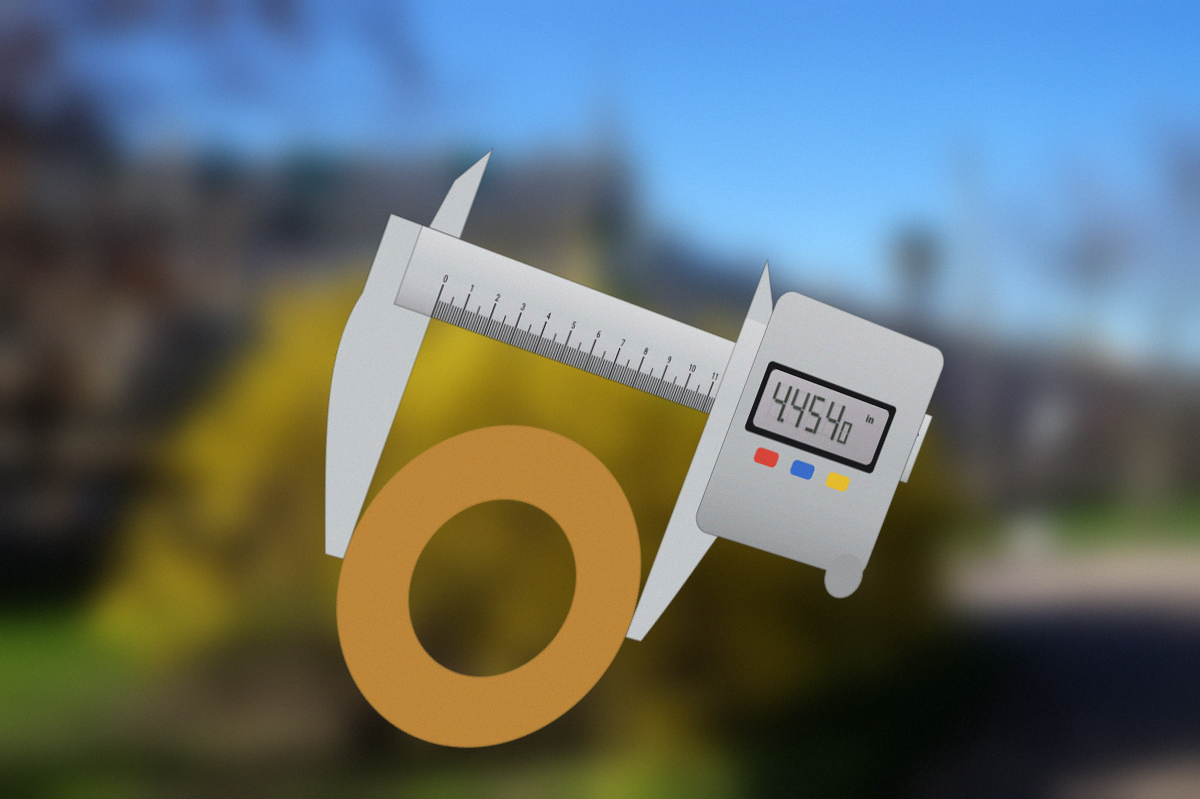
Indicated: value=4.4540 unit=in
